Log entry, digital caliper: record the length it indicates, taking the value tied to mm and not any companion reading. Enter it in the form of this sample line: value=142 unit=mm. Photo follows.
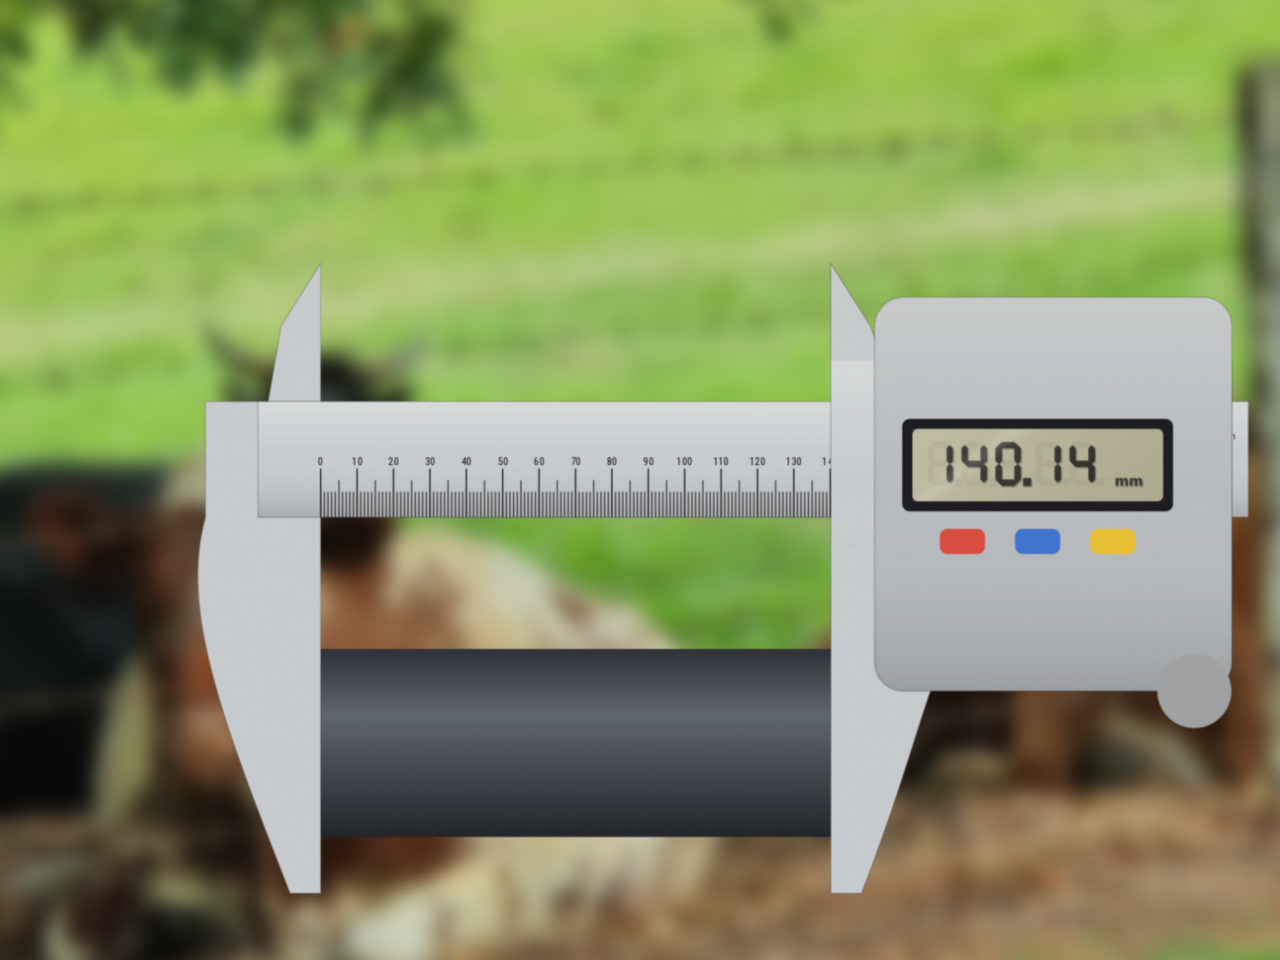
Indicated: value=140.14 unit=mm
